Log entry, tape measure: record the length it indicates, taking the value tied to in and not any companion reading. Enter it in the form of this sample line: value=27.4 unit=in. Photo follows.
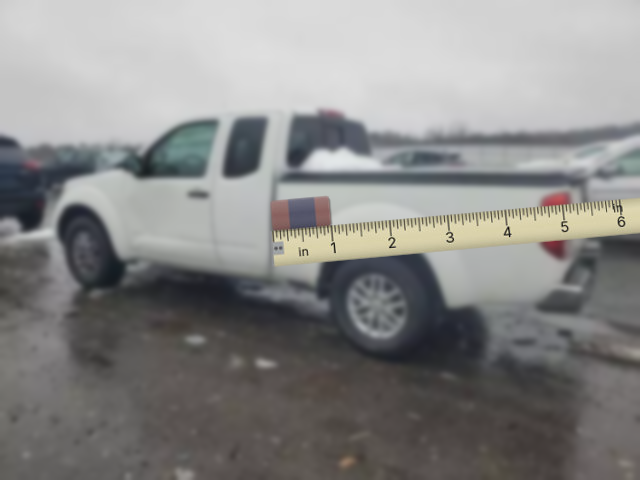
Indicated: value=1 unit=in
